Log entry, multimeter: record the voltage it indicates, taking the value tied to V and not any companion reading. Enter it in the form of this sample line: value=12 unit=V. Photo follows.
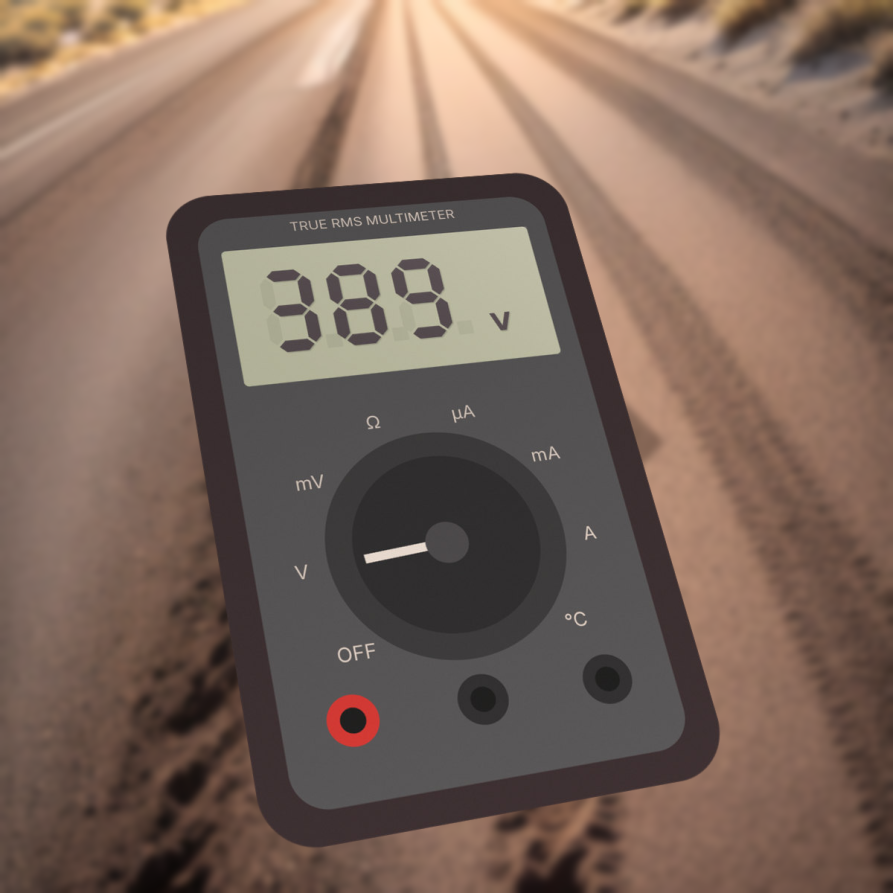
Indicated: value=389 unit=V
